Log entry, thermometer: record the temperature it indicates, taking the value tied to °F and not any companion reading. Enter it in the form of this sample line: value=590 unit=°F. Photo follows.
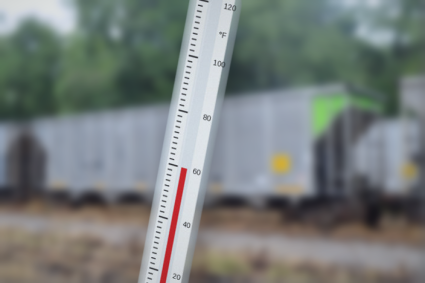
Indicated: value=60 unit=°F
